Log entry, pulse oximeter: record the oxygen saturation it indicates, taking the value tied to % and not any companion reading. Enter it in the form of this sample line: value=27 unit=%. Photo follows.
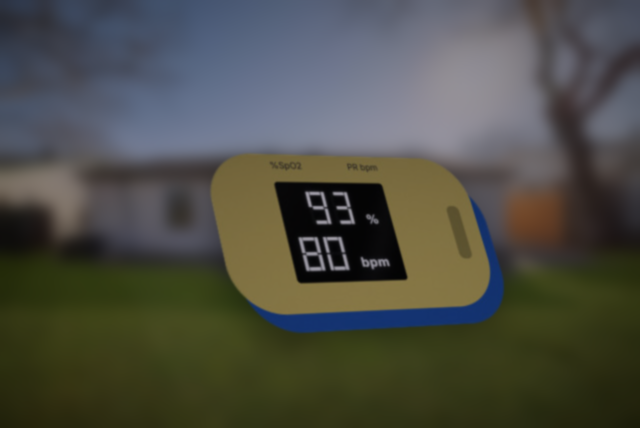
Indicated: value=93 unit=%
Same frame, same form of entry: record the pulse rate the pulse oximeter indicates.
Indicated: value=80 unit=bpm
